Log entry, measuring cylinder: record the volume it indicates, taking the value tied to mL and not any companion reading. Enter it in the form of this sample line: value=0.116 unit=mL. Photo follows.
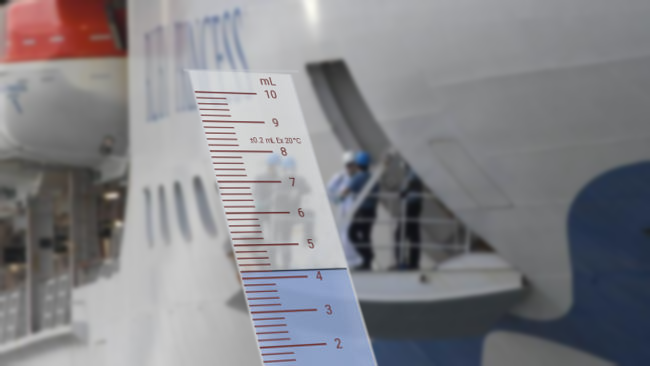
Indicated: value=4.2 unit=mL
